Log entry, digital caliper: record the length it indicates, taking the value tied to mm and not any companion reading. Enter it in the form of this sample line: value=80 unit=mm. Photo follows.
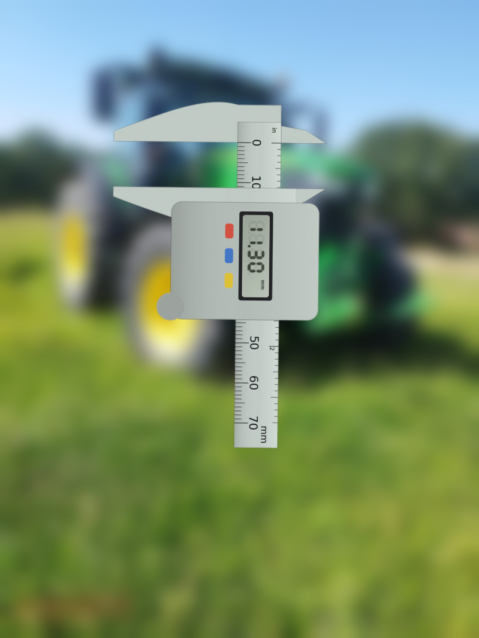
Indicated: value=11.30 unit=mm
